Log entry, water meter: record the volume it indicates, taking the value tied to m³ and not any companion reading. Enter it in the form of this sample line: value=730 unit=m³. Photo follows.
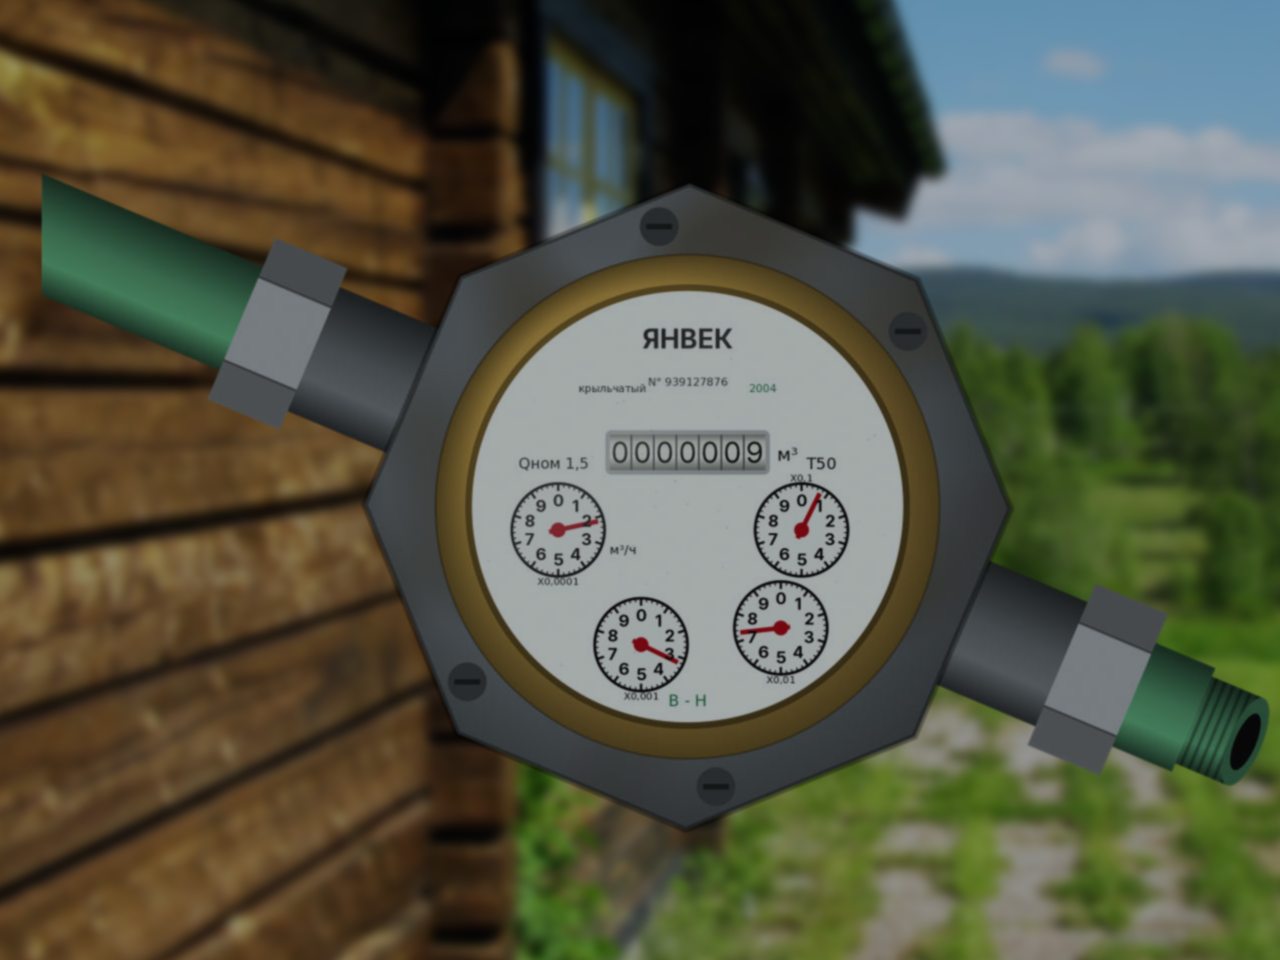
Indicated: value=9.0732 unit=m³
